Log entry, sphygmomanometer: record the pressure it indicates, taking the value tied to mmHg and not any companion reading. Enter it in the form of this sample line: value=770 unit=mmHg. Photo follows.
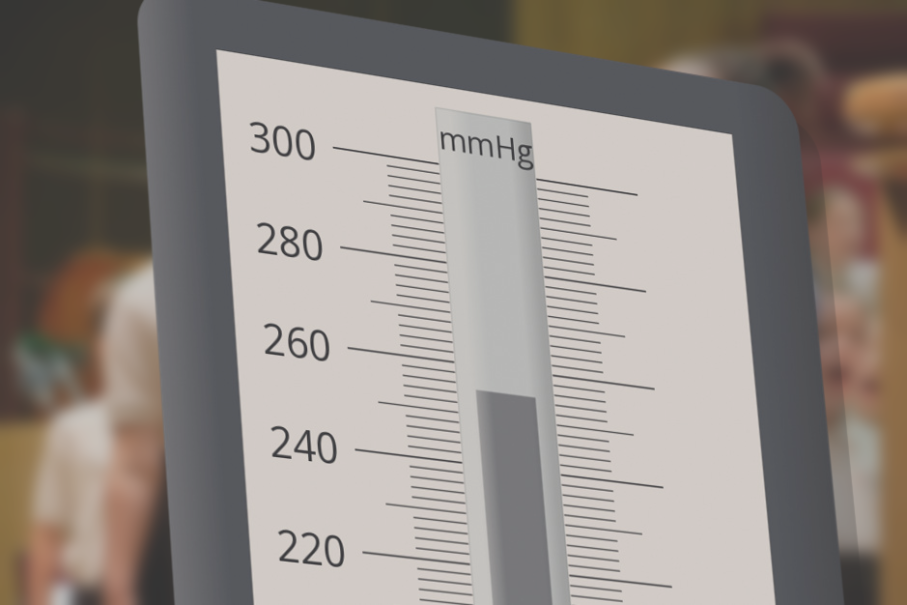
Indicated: value=255 unit=mmHg
